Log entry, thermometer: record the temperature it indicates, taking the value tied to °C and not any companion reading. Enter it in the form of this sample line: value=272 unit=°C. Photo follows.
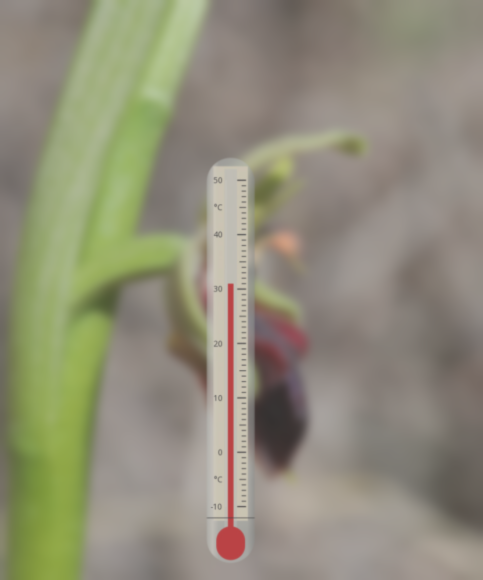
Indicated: value=31 unit=°C
